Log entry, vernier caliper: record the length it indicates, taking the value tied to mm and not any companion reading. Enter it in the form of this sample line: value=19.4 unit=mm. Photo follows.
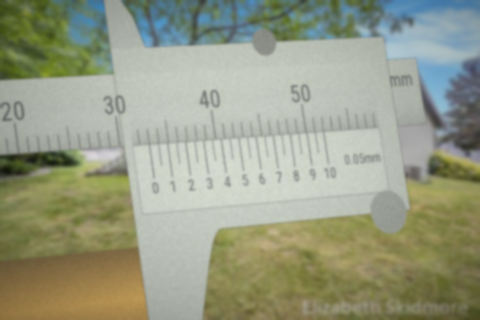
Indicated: value=33.0 unit=mm
